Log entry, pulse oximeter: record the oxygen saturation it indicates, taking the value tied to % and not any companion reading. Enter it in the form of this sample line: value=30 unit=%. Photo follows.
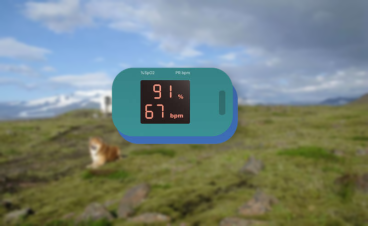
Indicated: value=91 unit=%
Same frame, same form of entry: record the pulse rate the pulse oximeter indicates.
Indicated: value=67 unit=bpm
